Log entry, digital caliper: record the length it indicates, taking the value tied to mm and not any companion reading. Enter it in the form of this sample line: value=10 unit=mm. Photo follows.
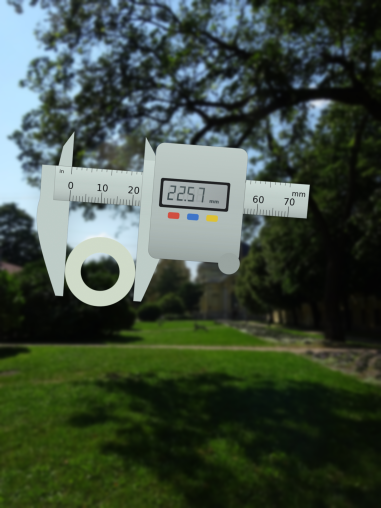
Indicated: value=22.57 unit=mm
